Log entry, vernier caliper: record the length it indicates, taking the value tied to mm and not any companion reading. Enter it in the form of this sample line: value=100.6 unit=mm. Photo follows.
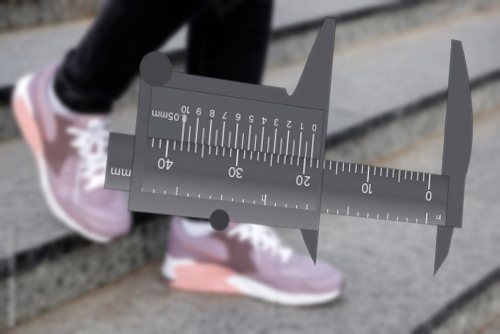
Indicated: value=19.0 unit=mm
